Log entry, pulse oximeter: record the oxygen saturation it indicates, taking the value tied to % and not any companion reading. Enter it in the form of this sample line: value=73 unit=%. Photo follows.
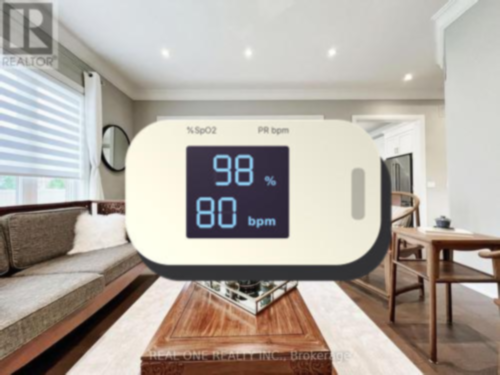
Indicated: value=98 unit=%
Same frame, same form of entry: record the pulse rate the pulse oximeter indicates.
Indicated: value=80 unit=bpm
